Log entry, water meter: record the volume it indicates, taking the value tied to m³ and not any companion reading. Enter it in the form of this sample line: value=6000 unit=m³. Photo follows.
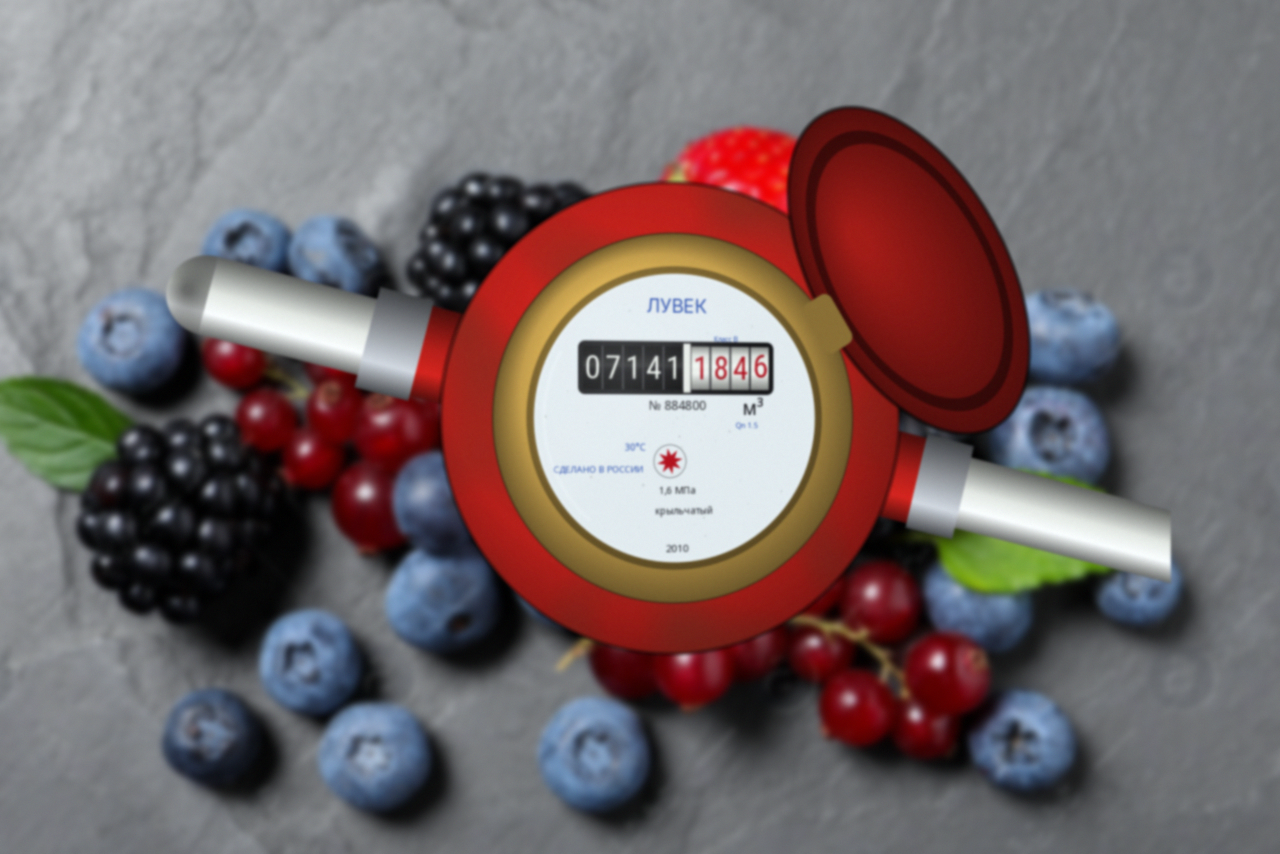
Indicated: value=7141.1846 unit=m³
